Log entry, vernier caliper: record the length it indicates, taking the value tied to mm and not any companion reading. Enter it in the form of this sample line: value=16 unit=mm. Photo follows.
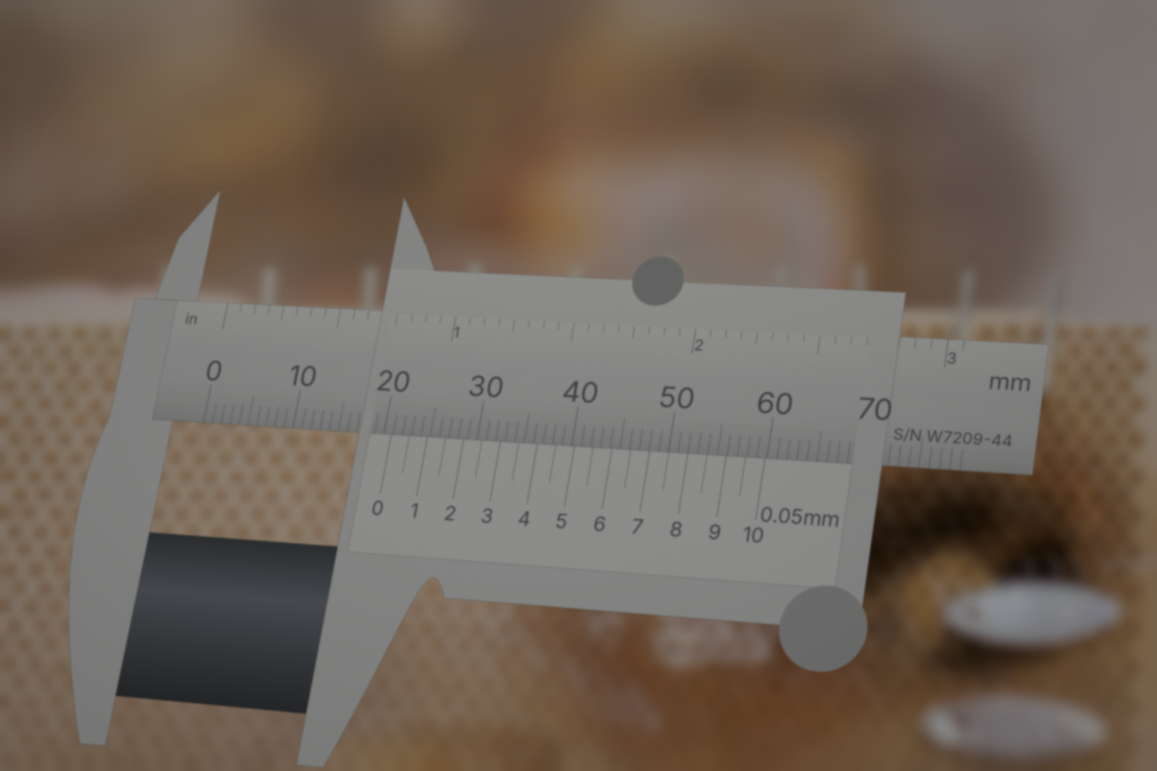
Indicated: value=20.8 unit=mm
